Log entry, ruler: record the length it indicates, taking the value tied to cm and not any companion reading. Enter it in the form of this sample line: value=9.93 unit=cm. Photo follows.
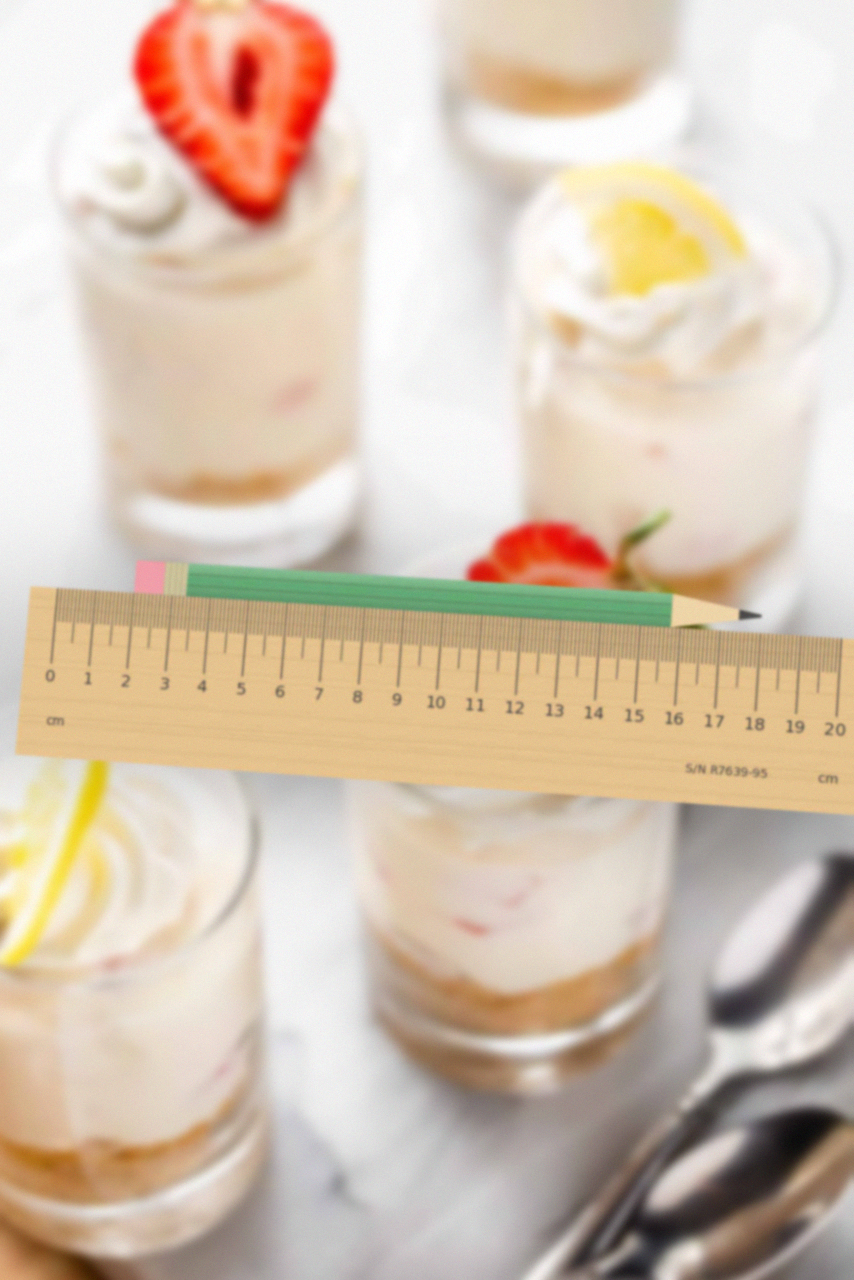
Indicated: value=16 unit=cm
